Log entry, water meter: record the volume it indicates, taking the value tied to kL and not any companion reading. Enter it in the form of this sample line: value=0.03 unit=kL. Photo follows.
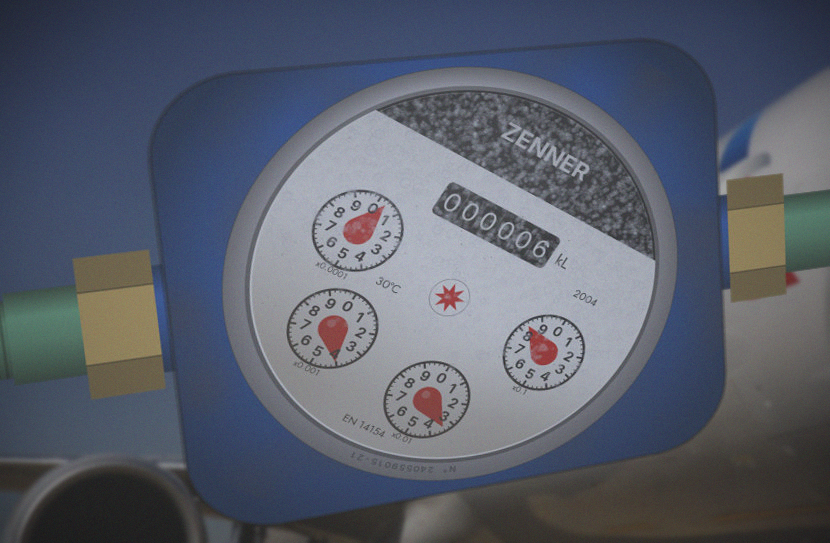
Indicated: value=6.8340 unit=kL
